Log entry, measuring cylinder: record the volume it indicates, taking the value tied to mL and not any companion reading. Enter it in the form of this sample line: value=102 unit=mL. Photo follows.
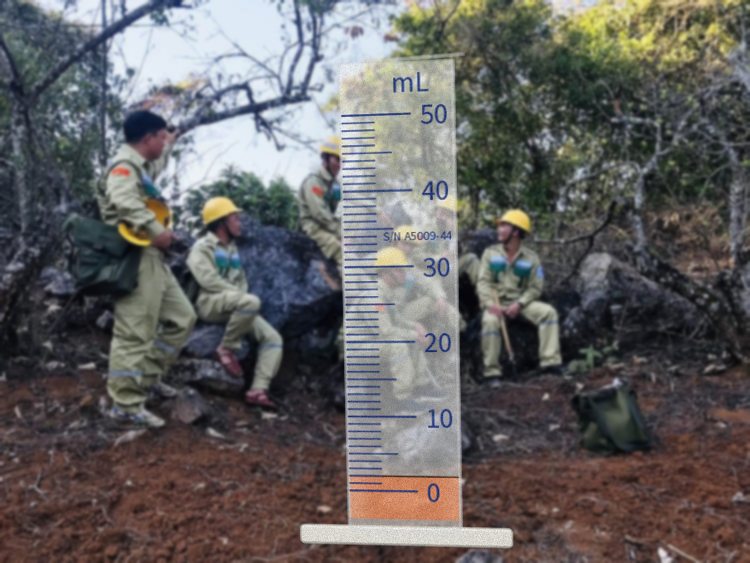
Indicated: value=2 unit=mL
